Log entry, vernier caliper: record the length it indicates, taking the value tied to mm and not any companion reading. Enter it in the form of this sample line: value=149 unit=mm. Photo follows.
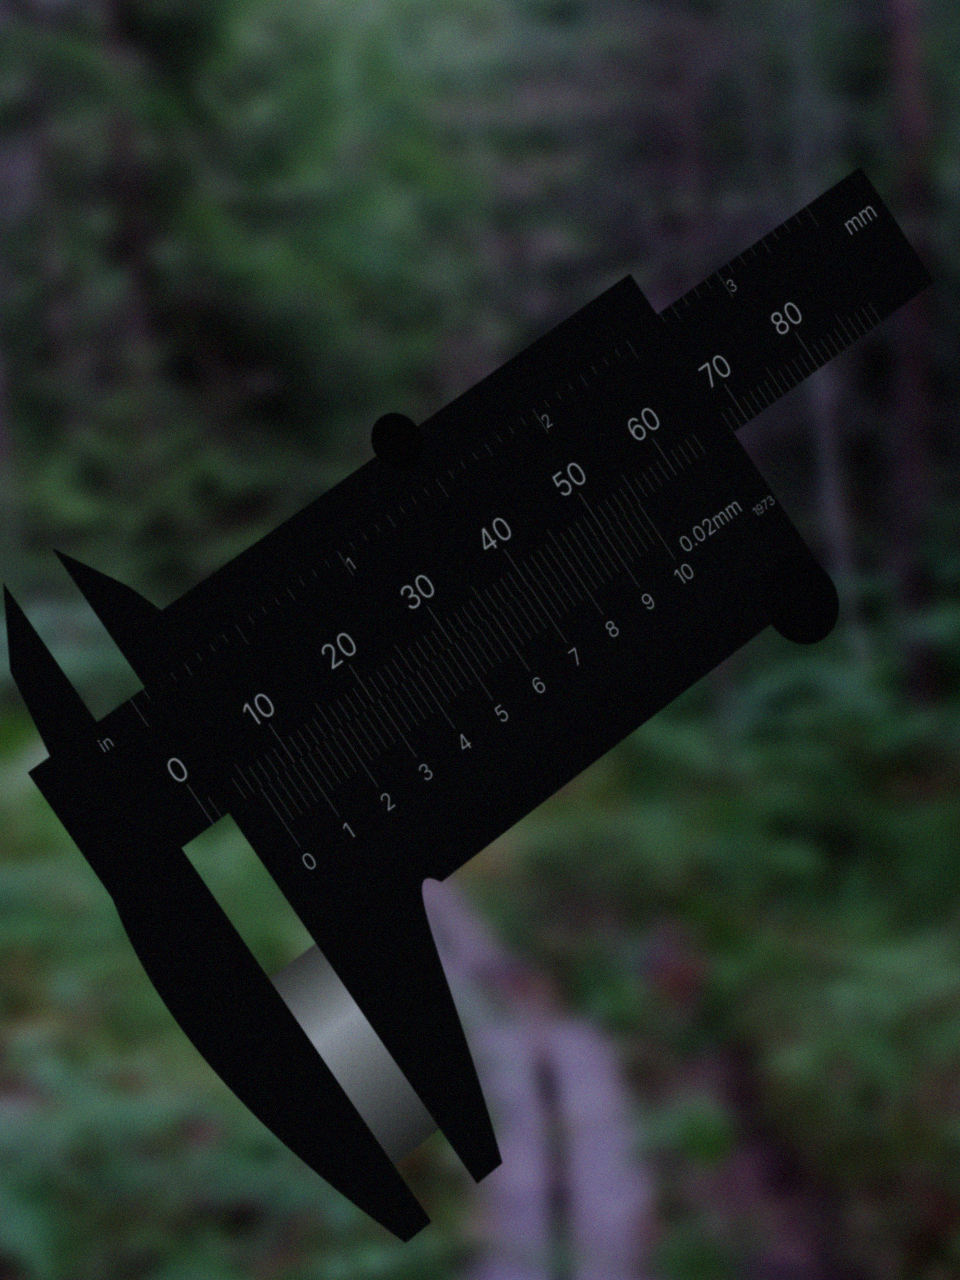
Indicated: value=5.8 unit=mm
